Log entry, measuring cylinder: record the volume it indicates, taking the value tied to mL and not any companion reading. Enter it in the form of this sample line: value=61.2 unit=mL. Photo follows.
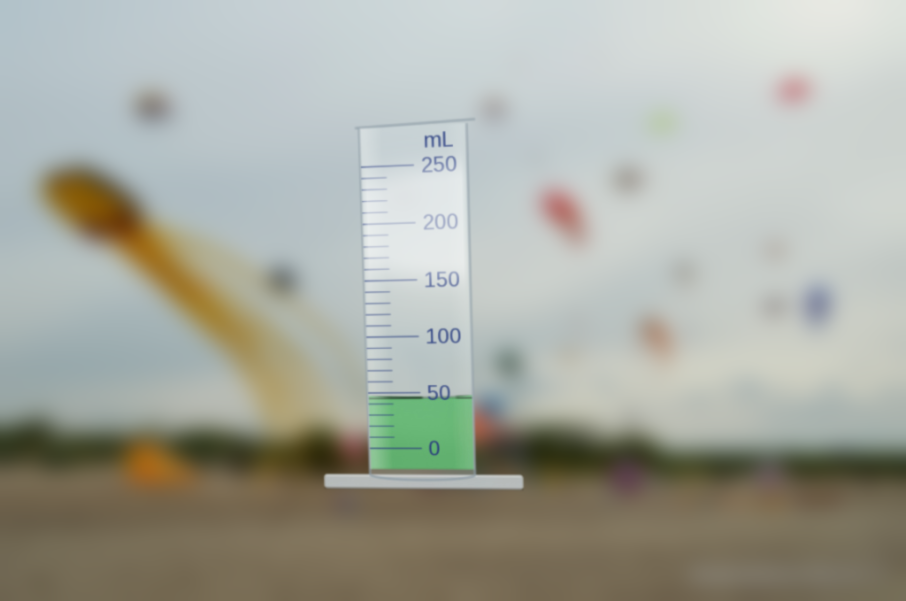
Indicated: value=45 unit=mL
